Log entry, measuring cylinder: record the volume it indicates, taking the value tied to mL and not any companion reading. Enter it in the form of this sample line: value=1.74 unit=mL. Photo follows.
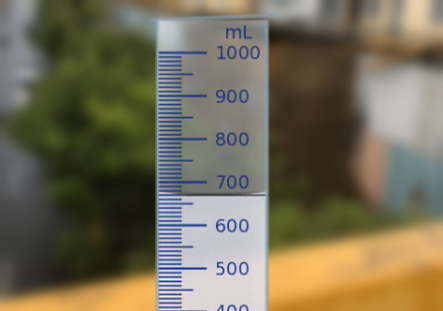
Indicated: value=670 unit=mL
